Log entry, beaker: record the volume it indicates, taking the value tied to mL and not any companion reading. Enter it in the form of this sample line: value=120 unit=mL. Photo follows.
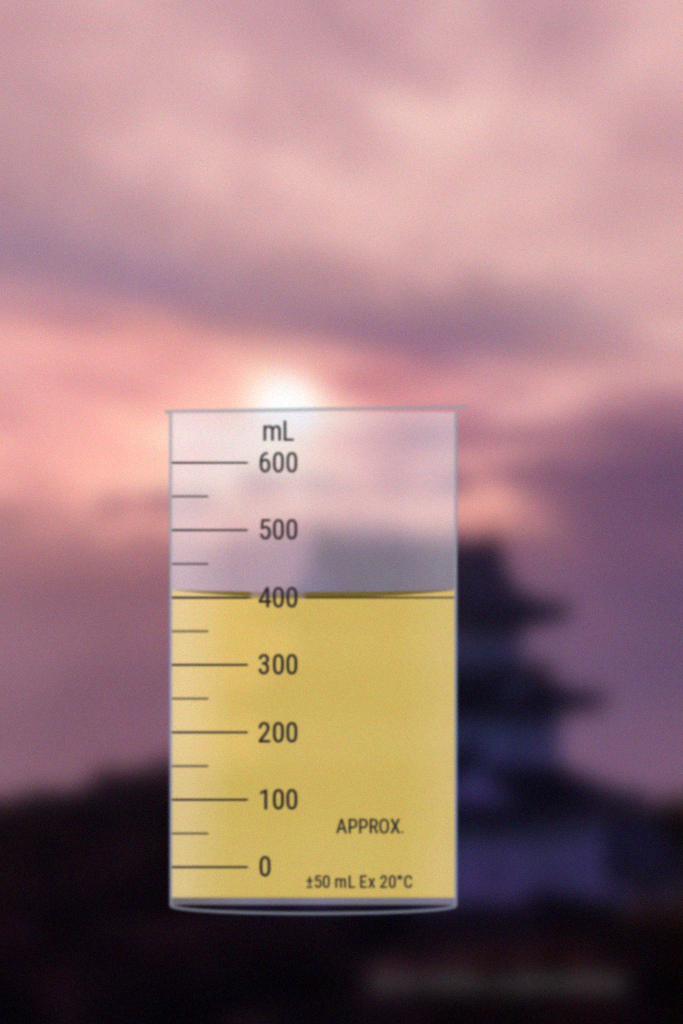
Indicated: value=400 unit=mL
